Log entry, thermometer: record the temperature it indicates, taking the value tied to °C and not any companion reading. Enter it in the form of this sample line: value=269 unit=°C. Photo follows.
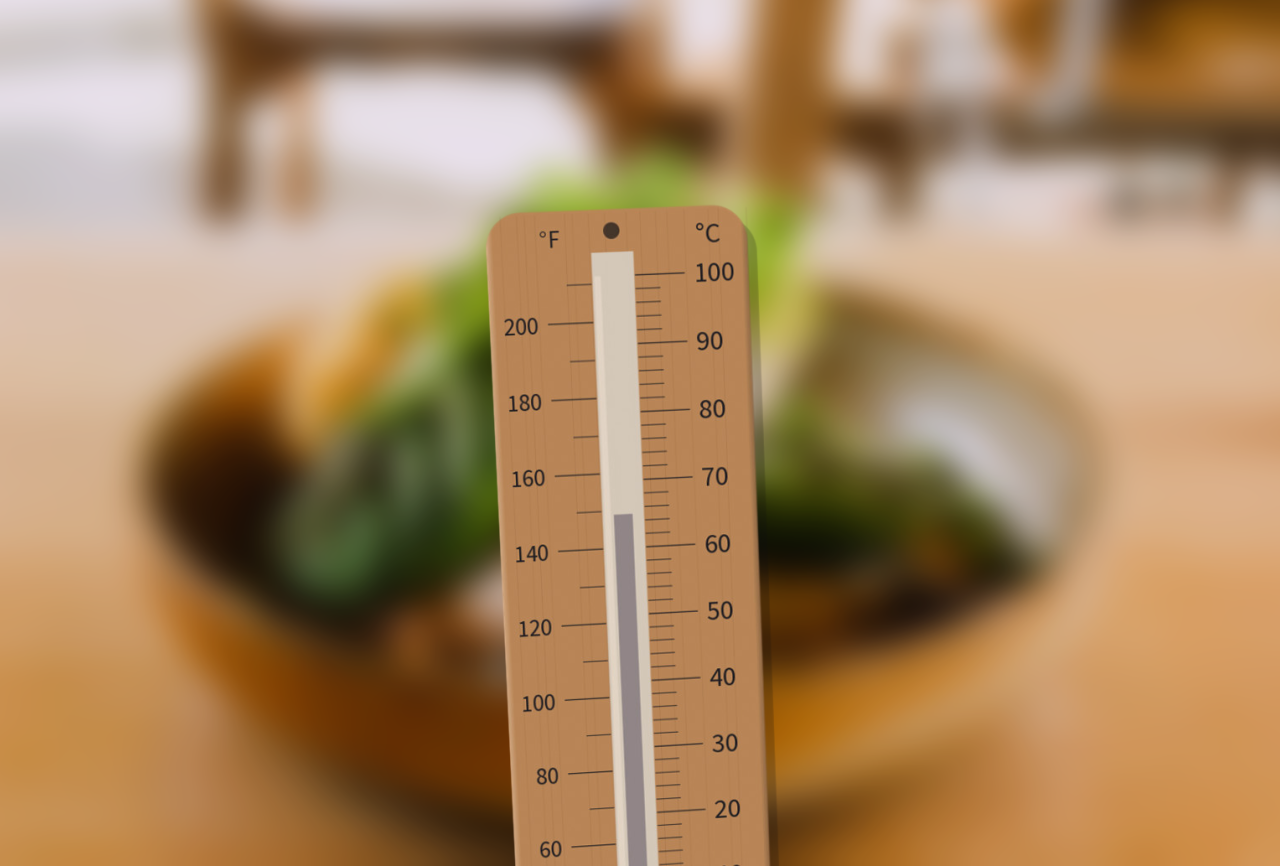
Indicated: value=65 unit=°C
